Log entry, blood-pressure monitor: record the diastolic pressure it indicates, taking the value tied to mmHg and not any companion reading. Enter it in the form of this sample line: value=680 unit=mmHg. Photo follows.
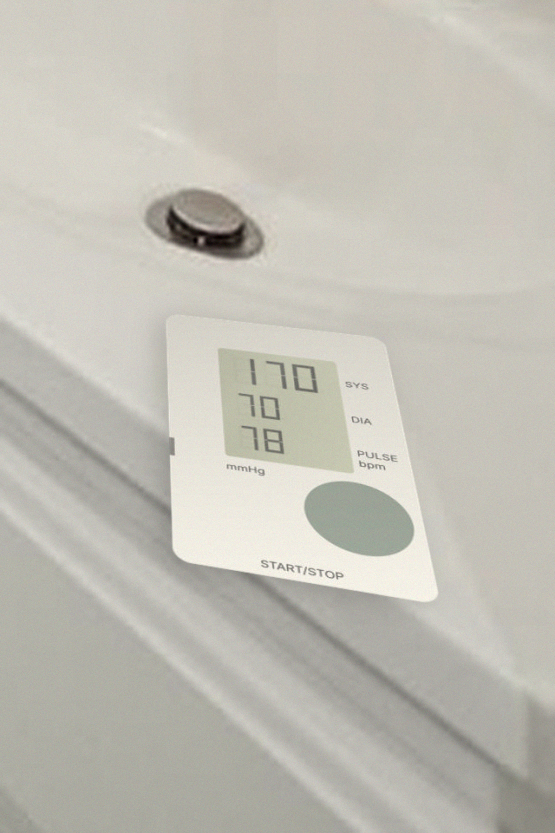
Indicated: value=70 unit=mmHg
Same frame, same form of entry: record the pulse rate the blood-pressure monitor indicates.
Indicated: value=78 unit=bpm
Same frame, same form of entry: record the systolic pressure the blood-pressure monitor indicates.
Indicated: value=170 unit=mmHg
